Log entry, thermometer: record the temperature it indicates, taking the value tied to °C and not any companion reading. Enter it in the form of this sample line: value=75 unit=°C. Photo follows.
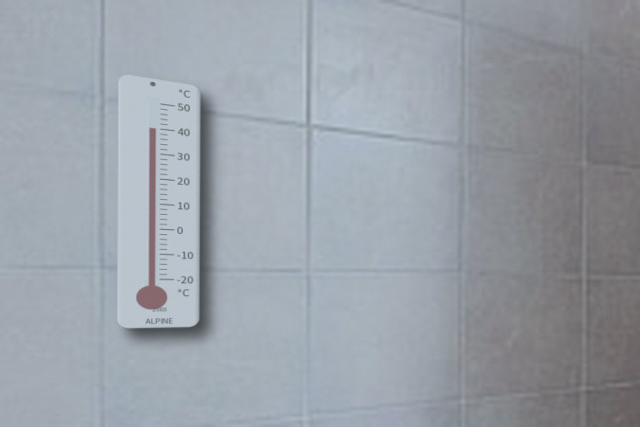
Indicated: value=40 unit=°C
